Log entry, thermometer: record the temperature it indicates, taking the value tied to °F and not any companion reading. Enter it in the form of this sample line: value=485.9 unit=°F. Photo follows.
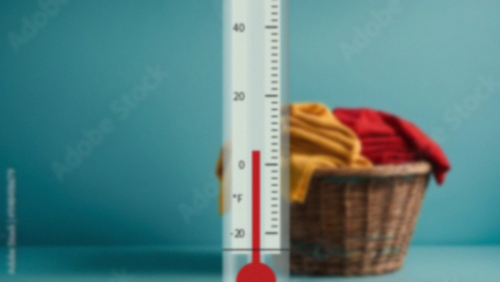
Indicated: value=4 unit=°F
